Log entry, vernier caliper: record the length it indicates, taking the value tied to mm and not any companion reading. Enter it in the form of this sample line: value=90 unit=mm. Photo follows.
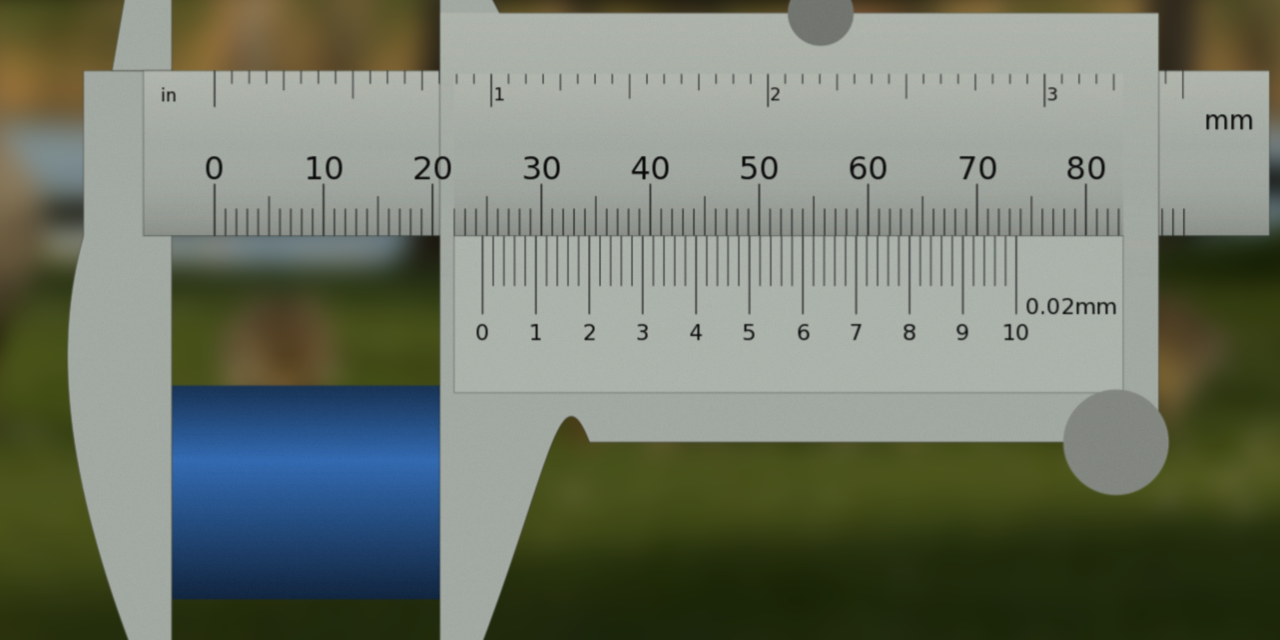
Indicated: value=24.6 unit=mm
